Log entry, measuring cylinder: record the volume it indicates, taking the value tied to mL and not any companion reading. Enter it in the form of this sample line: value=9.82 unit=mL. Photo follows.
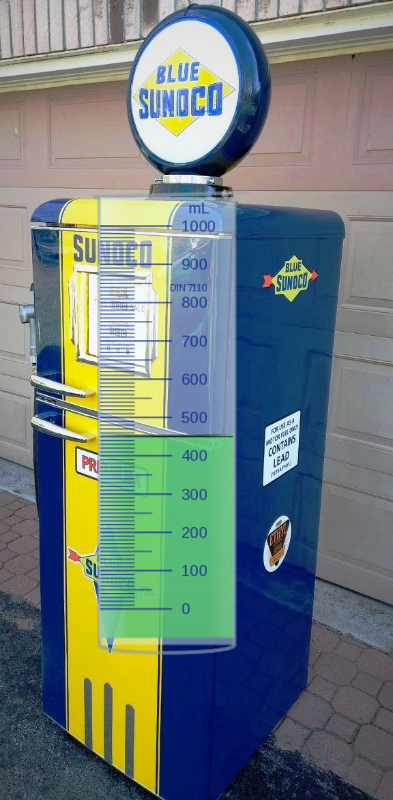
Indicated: value=450 unit=mL
